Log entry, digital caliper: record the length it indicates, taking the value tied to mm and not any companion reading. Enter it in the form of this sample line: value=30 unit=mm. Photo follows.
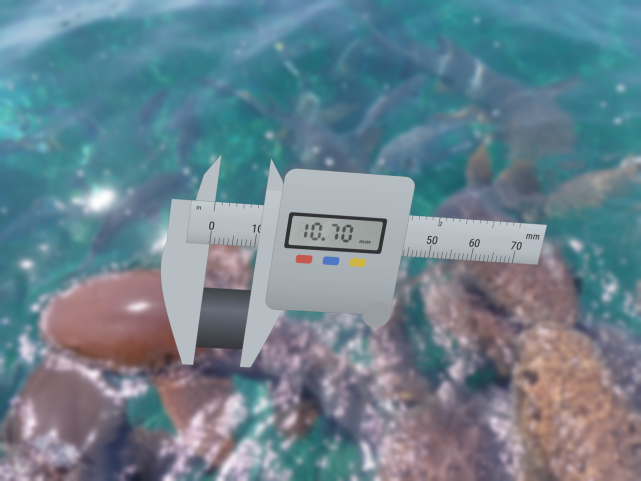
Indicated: value=10.70 unit=mm
